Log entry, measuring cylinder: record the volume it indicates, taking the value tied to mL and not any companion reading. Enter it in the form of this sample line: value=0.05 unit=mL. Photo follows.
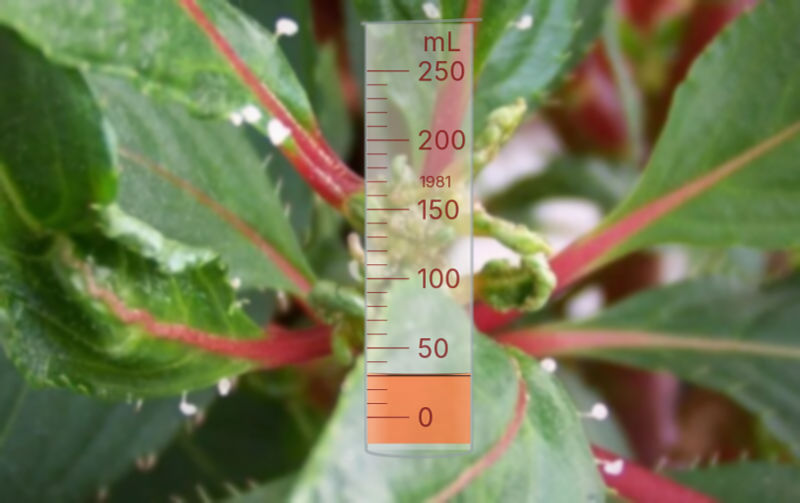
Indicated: value=30 unit=mL
